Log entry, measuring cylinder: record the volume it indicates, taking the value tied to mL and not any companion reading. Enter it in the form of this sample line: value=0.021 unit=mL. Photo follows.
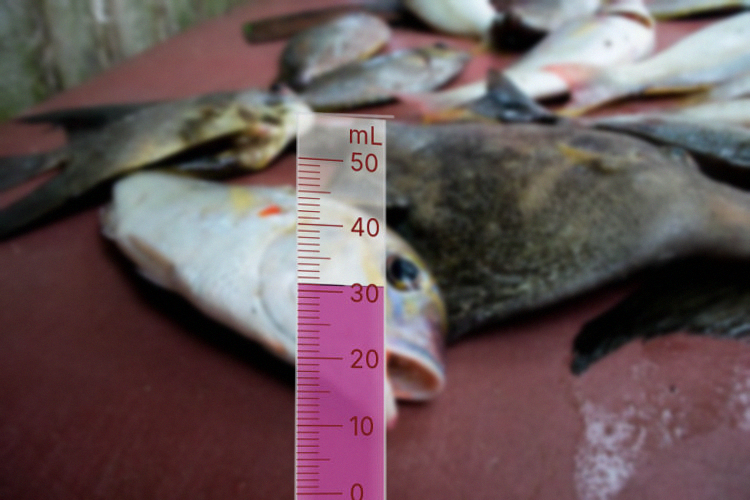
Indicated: value=31 unit=mL
